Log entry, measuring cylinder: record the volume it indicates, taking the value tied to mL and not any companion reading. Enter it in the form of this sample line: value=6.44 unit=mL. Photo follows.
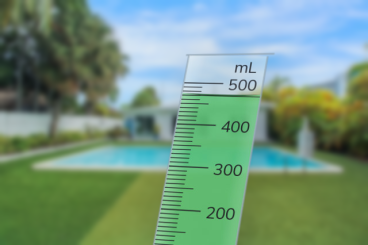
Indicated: value=470 unit=mL
